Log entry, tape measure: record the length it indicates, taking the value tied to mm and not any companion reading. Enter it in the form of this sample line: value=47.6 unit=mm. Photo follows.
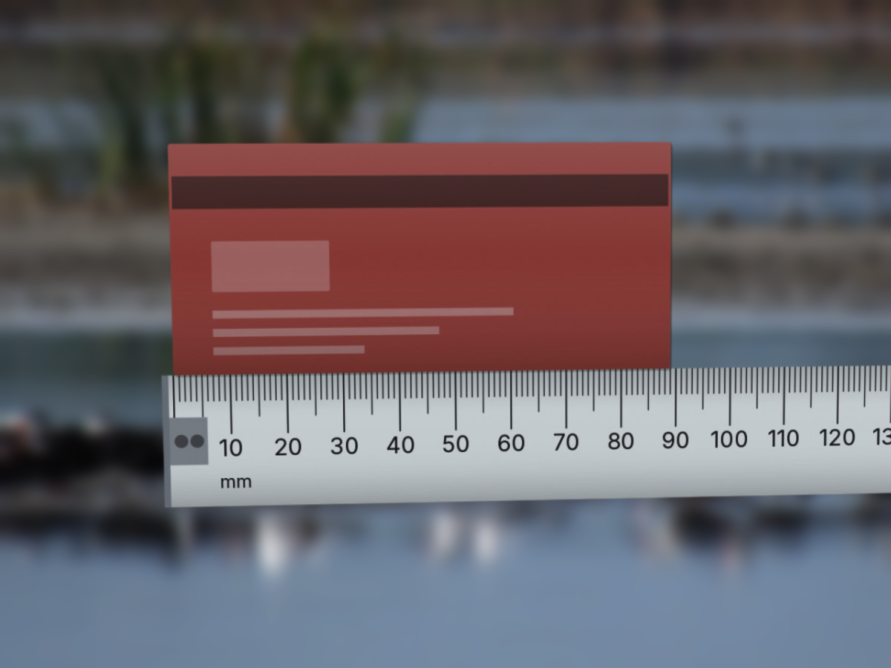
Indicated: value=89 unit=mm
